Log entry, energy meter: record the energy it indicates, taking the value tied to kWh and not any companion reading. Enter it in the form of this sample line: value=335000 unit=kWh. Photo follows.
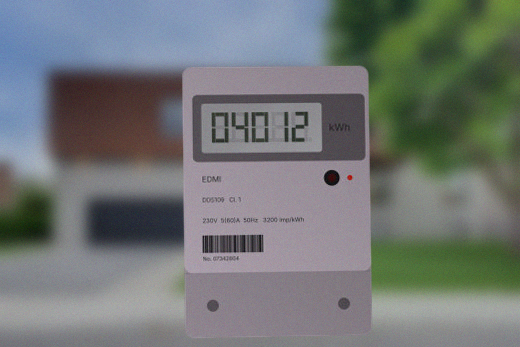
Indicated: value=4012 unit=kWh
